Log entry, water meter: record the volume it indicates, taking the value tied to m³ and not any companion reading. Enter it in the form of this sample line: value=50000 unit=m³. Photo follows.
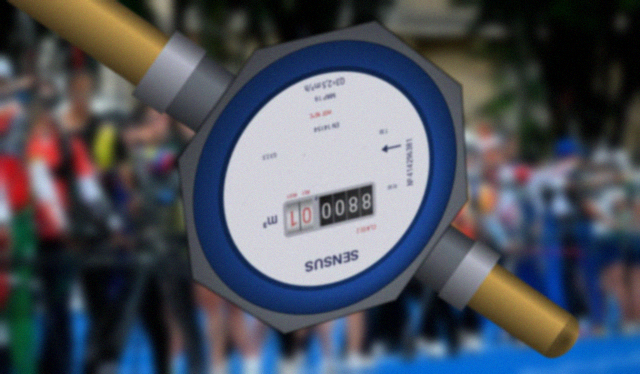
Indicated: value=8800.01 unit=m³
